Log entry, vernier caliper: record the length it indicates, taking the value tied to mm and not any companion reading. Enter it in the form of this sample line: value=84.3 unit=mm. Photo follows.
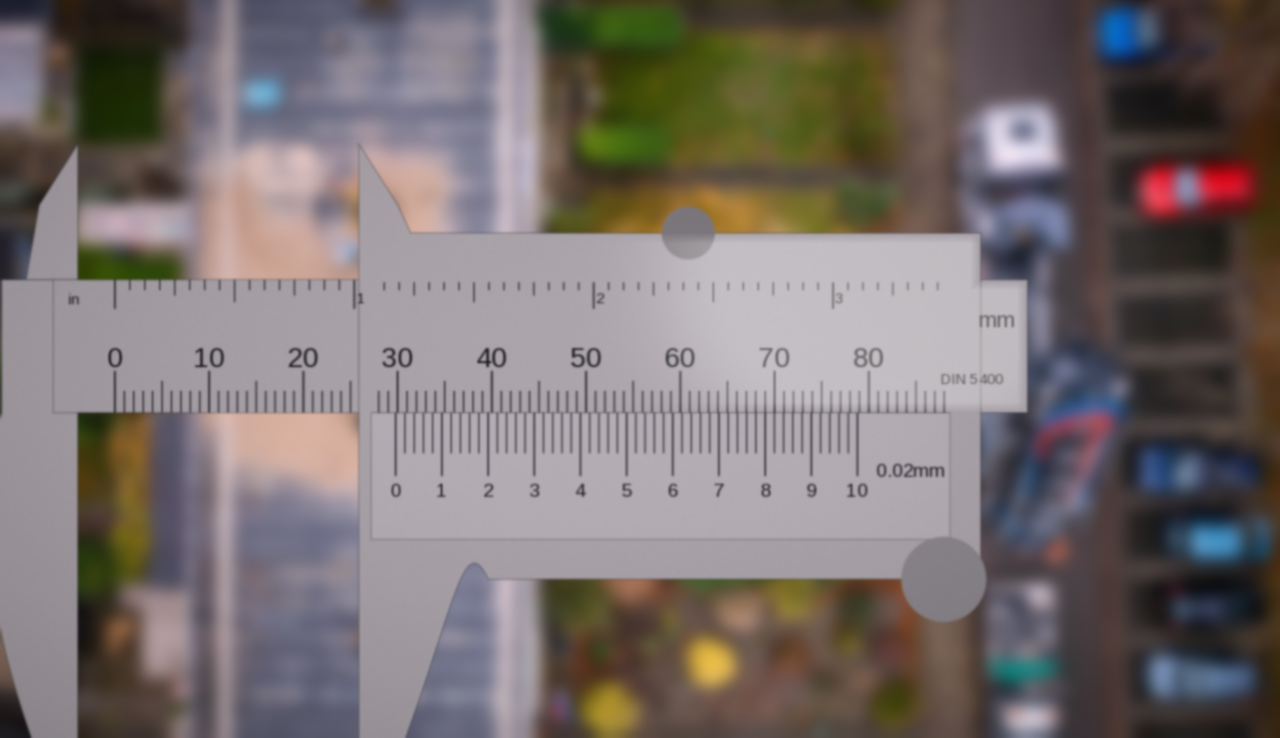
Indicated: value=29.8 unit=mm
